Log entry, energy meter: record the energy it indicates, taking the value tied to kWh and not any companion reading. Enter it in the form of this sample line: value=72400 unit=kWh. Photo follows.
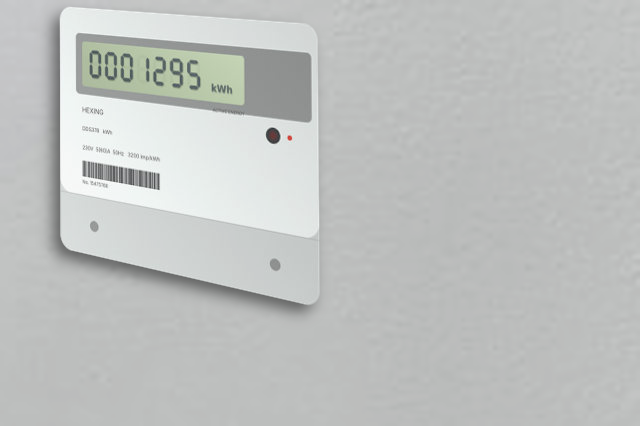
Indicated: value=1295 unit=kWh
